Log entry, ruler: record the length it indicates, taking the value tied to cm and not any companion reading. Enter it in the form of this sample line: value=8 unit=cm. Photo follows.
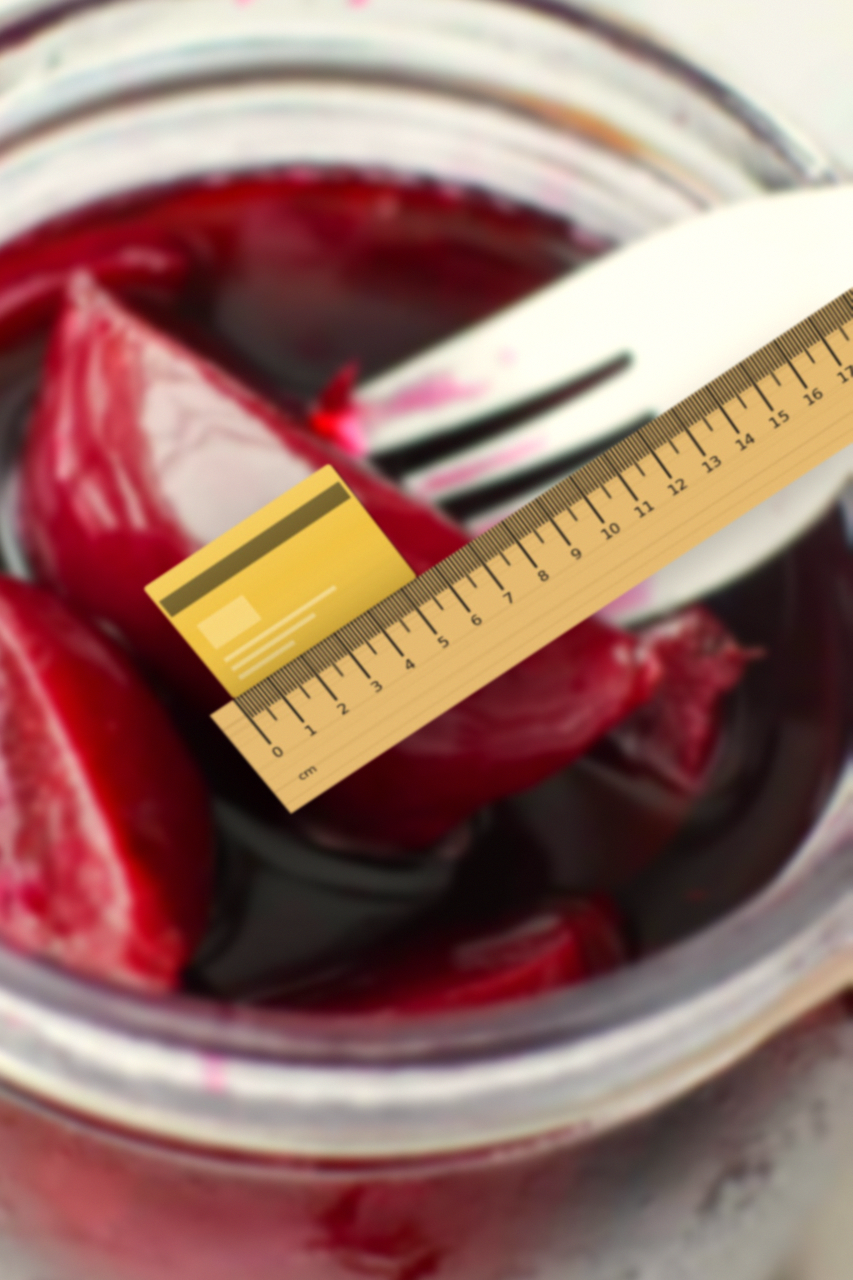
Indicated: value=5.5 unit=cm
